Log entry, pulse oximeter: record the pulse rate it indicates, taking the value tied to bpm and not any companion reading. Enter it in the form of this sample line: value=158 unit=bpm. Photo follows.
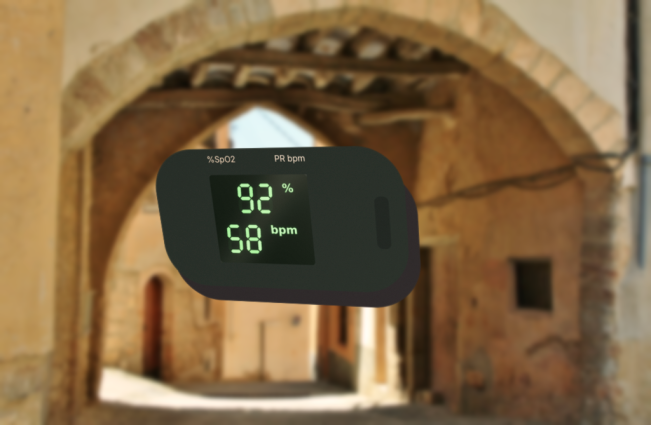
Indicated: value=58 unit=bpm
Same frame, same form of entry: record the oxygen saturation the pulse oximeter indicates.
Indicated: value=92 unit=%
